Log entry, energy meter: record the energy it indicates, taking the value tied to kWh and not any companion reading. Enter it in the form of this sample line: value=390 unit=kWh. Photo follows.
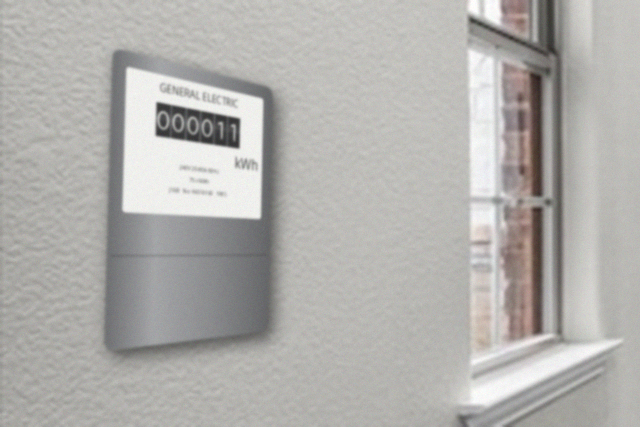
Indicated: value=11 unit=kWh
